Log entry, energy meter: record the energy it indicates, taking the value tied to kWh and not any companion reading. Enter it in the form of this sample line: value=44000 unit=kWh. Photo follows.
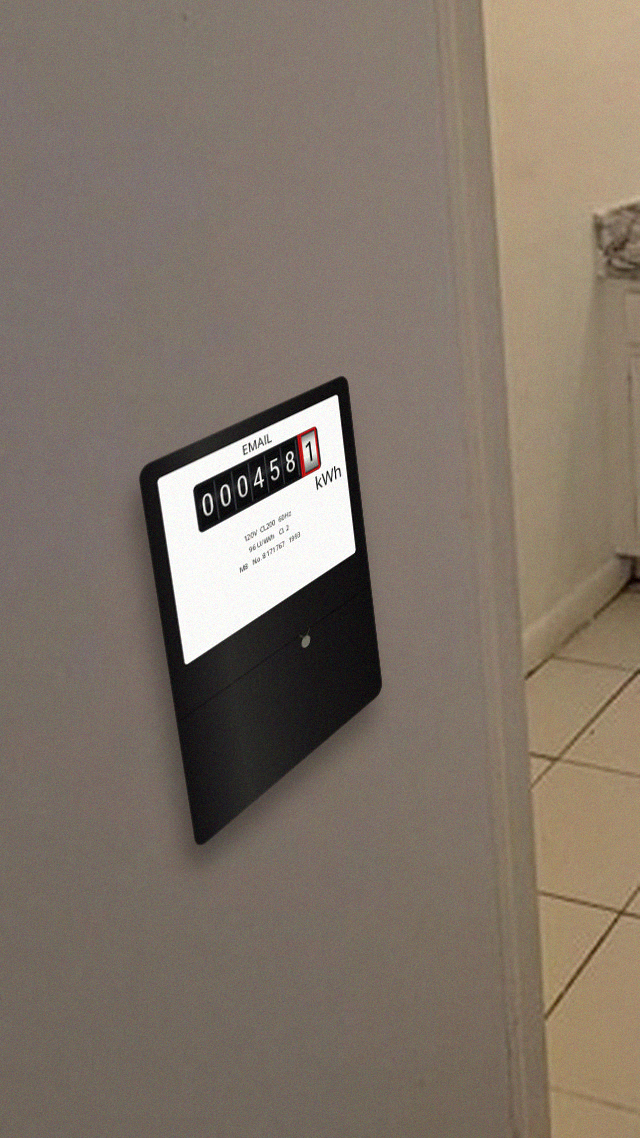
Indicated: value=458.1 unit=kWh
